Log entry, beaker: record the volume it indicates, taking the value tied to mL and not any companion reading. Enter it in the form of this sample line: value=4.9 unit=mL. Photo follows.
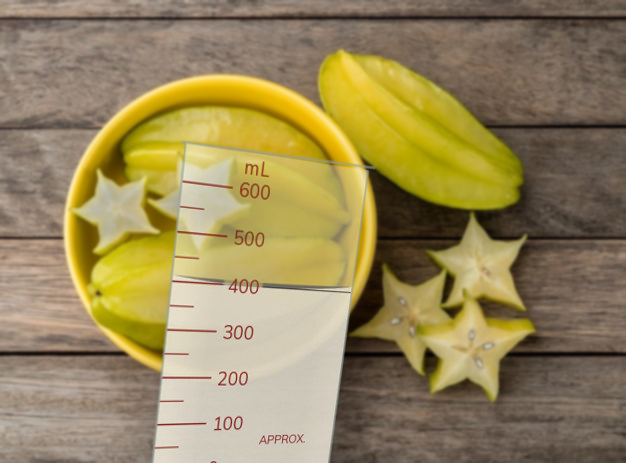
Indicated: value=400 unit=mL
